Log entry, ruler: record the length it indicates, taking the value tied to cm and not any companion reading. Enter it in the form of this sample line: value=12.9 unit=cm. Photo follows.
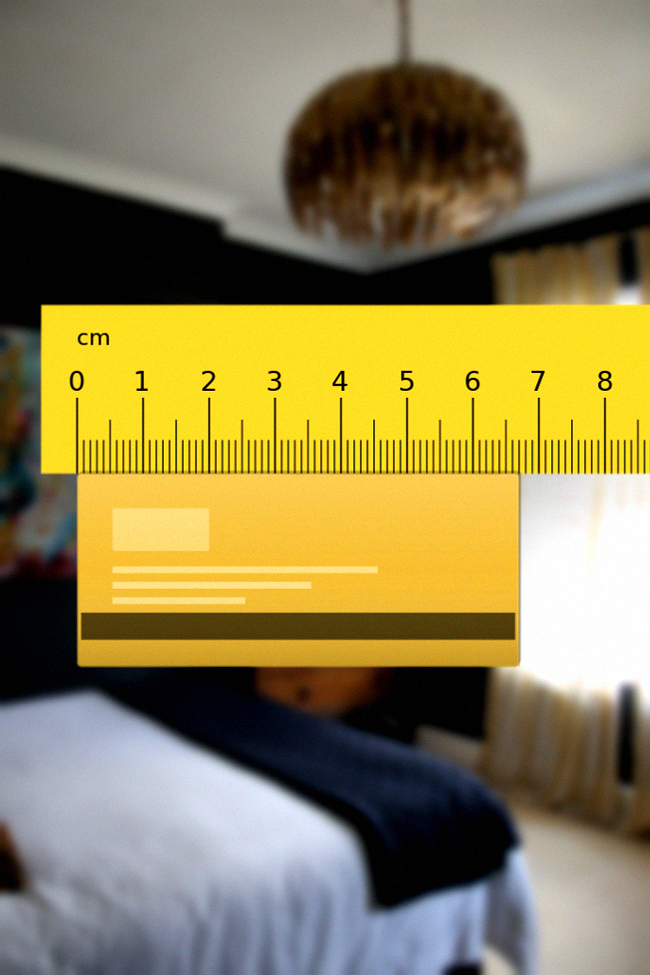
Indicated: value=6.7 unit=cm
